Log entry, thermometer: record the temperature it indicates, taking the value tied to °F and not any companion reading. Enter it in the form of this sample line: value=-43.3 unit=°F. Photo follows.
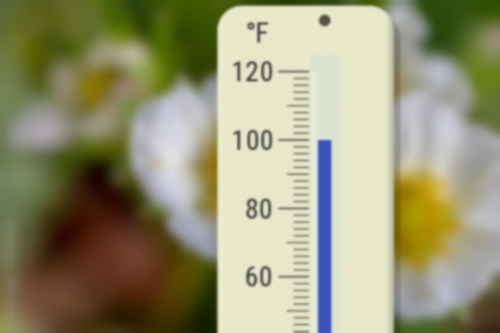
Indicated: value=100 unit=°F
